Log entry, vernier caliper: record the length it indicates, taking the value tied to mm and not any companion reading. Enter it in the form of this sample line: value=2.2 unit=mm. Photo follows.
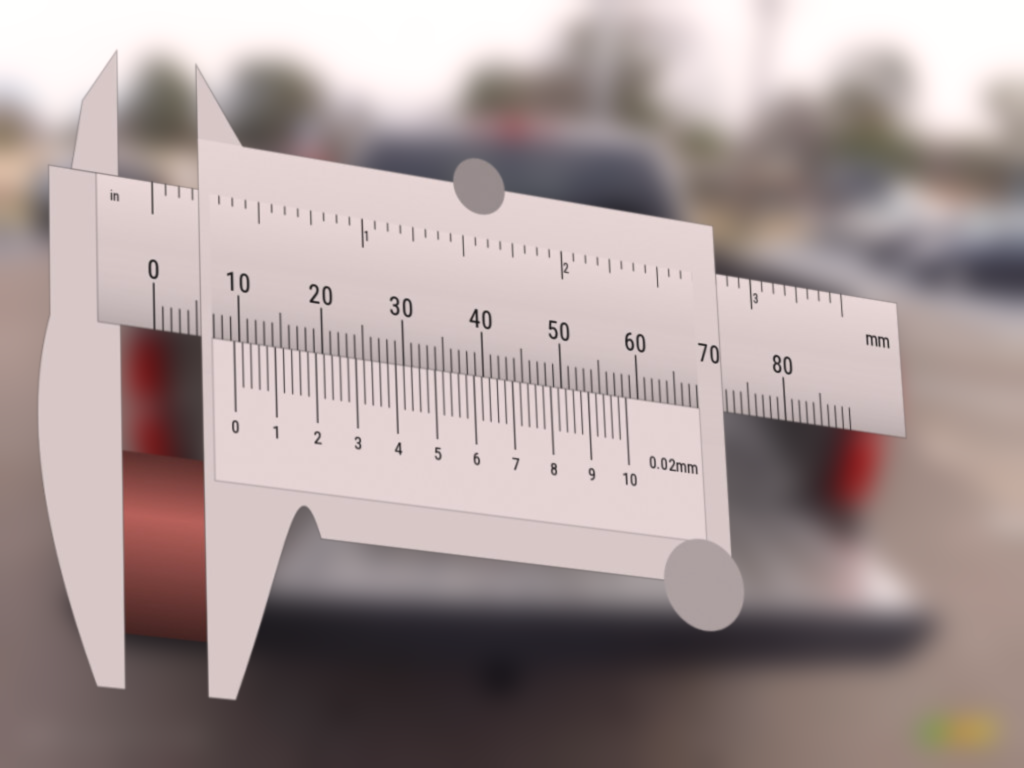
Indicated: value=9.4 unit=mm
